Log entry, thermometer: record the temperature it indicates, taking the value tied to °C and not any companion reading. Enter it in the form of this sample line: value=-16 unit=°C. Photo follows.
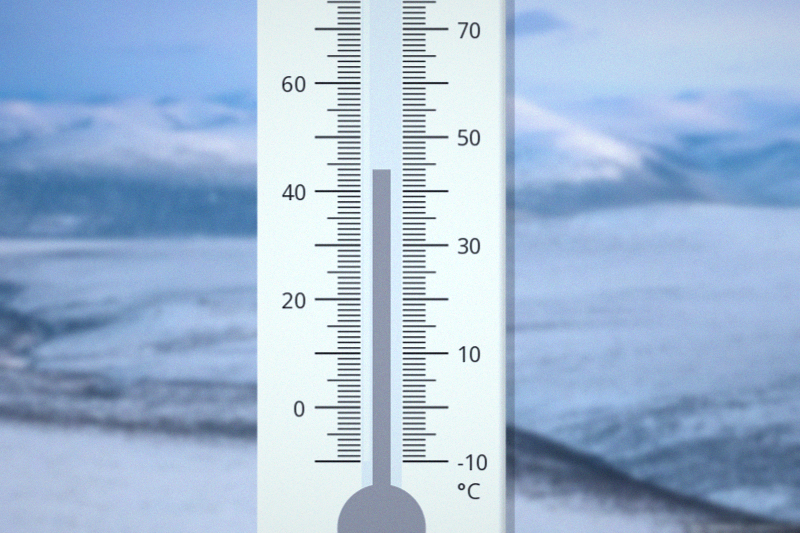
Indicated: value=44 unit=°C
